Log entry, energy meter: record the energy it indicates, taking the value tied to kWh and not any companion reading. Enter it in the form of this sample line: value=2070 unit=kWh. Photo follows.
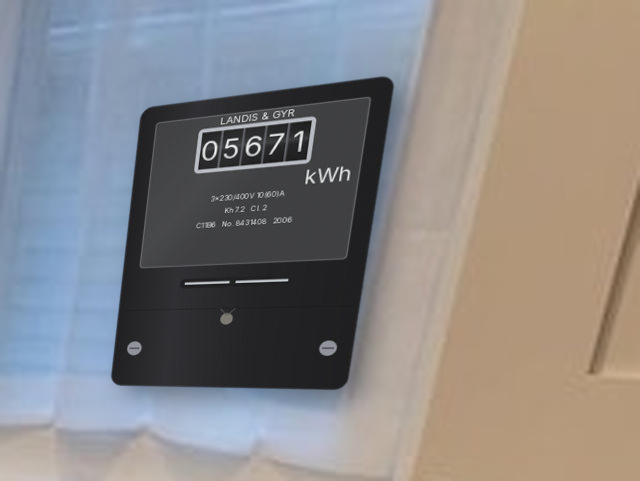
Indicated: value=5671 unit=kWh
